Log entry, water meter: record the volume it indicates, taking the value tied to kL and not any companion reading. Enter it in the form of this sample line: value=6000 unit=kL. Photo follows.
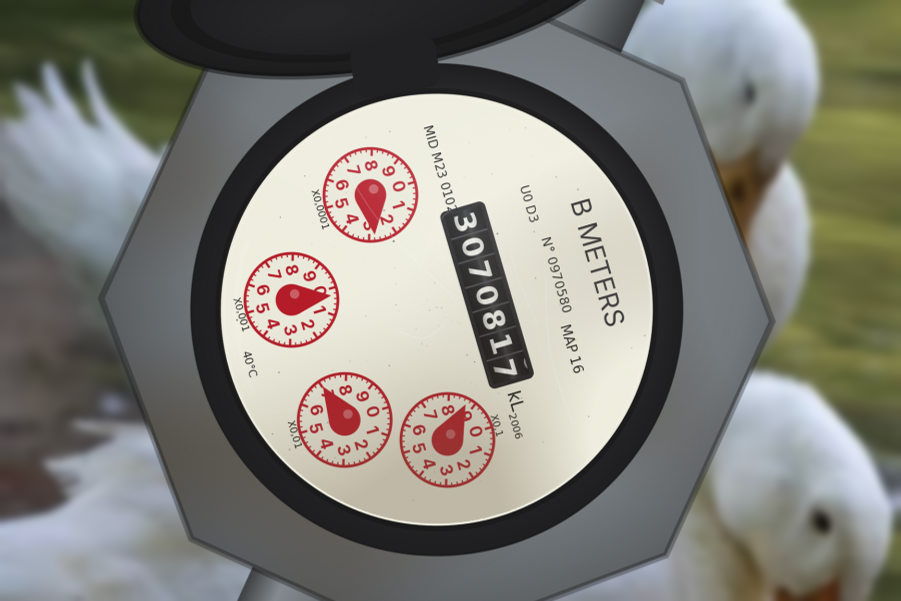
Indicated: value=3070816.8702 unit=kL
